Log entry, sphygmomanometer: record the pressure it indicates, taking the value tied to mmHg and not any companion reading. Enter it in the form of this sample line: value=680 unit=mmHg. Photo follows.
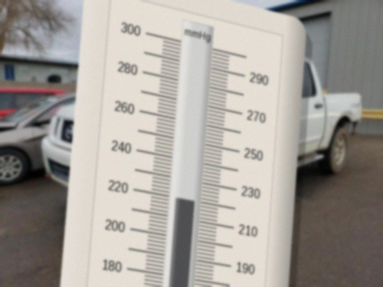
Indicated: value=220 unit=mmHg
